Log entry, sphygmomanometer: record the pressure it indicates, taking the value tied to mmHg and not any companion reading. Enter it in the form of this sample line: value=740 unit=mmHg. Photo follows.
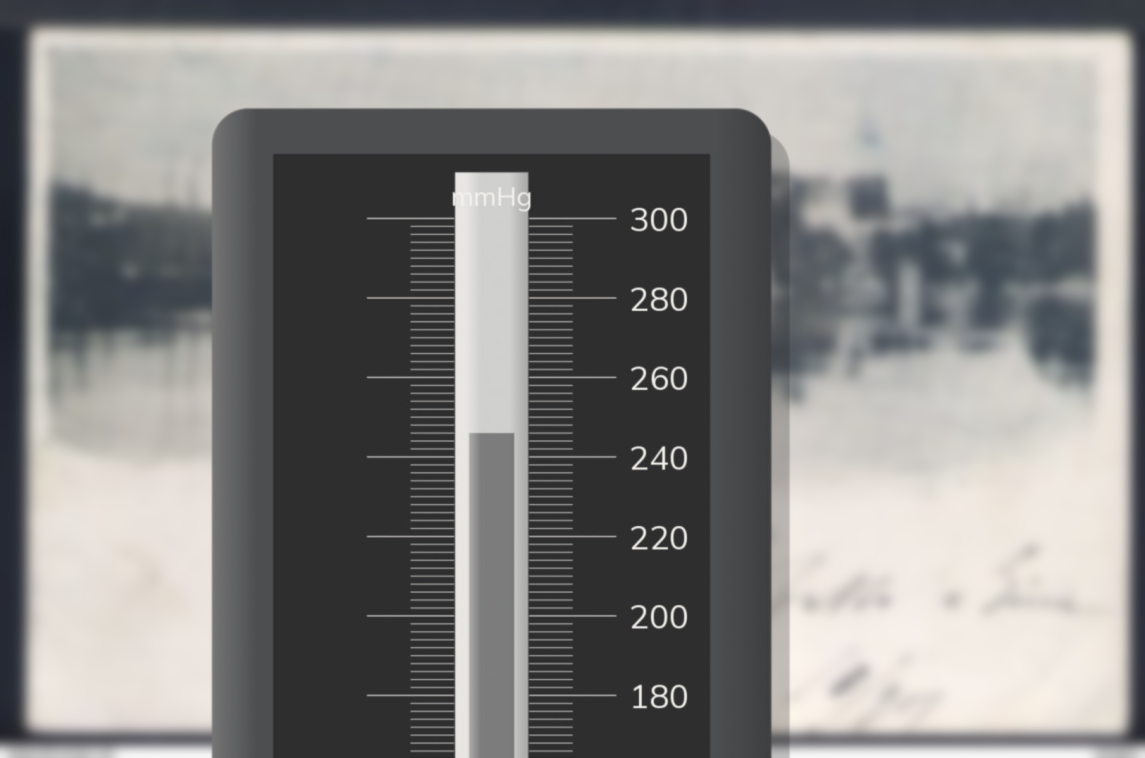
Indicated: value=246 unit=mmHg
